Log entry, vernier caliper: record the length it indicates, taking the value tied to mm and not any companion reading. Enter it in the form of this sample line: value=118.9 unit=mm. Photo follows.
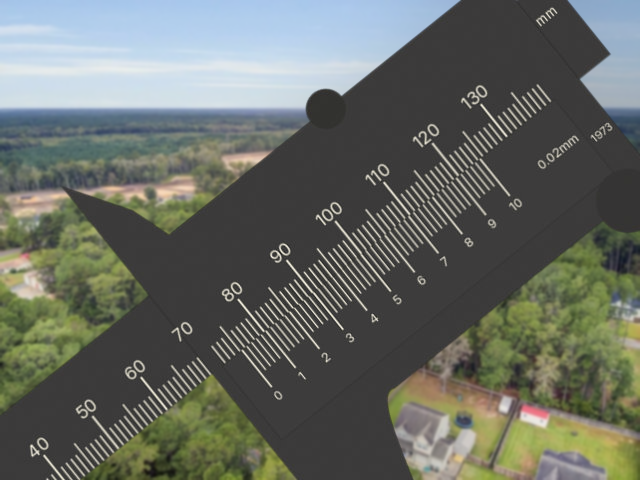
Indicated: value=75.4 unit=mm
